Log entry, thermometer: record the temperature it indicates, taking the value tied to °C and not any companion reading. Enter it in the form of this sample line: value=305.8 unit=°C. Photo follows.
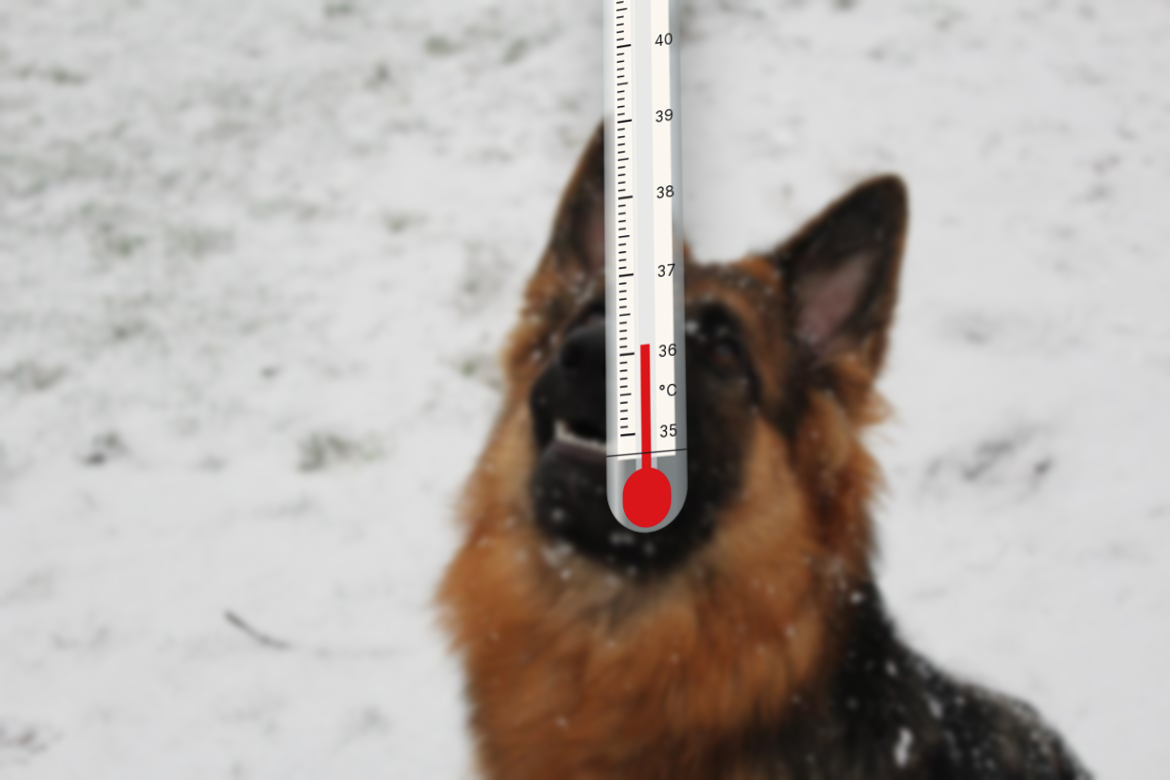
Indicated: value=36.1 unit=°C
